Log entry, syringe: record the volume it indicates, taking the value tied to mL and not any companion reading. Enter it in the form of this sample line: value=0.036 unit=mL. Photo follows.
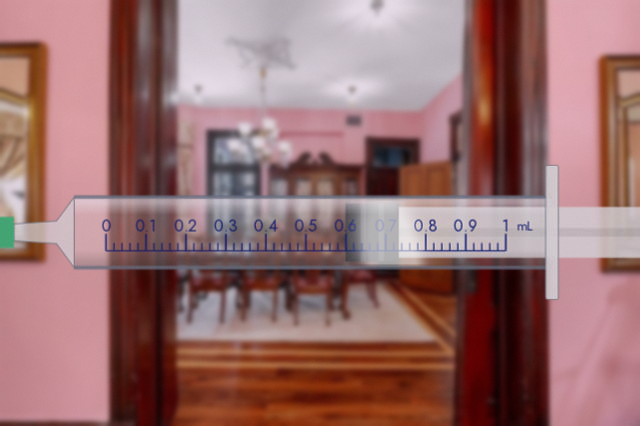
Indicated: value=0.6 unit=mL
